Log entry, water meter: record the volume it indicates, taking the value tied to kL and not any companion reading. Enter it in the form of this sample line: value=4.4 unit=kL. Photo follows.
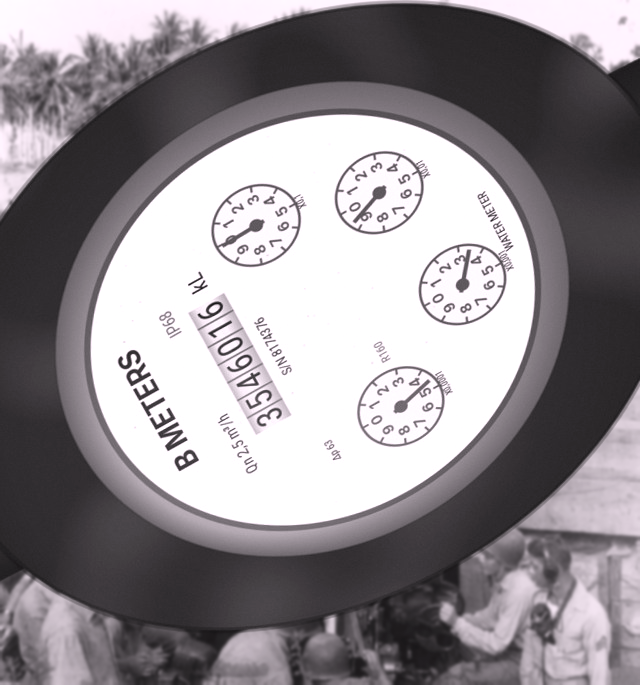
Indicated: value=3546015.9934 unit=kL
